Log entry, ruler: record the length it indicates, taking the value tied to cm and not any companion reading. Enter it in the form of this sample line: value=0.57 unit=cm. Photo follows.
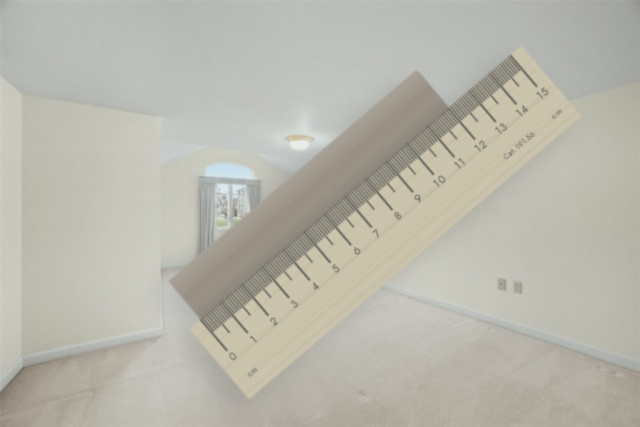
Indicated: value=12 unit=cm
